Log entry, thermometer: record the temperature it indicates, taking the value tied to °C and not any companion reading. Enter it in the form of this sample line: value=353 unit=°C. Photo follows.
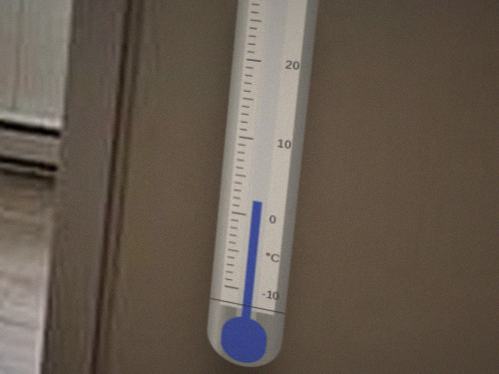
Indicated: value=2 unit=°C
